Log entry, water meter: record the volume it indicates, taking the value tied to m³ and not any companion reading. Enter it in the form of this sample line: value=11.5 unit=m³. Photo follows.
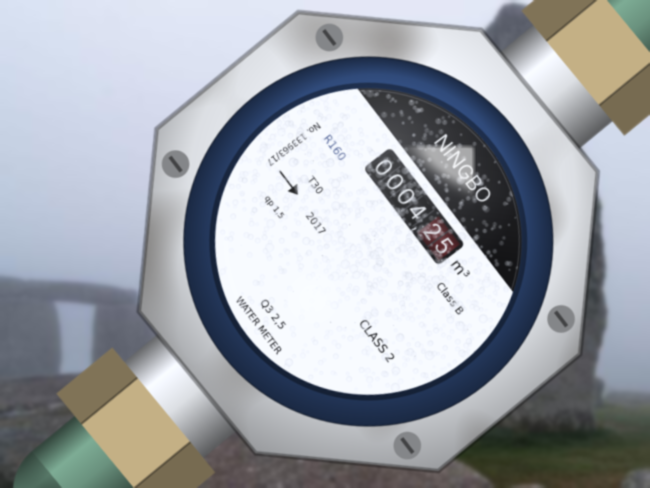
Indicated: value=4.25 unit=m³
